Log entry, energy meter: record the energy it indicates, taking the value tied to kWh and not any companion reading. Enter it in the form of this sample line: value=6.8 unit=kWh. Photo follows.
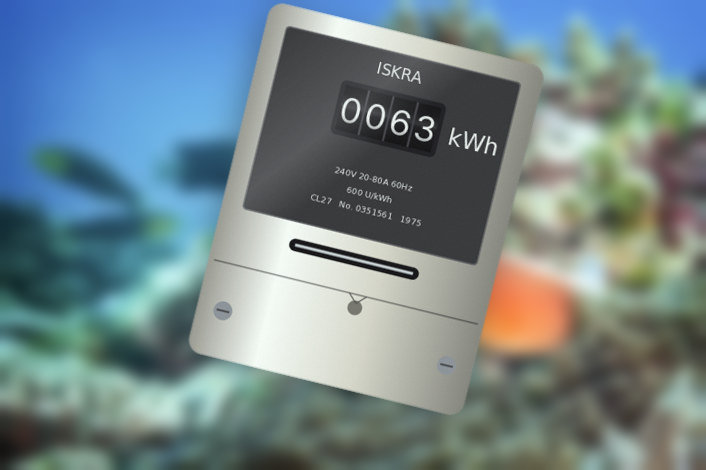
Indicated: value=63 unit=kWh
